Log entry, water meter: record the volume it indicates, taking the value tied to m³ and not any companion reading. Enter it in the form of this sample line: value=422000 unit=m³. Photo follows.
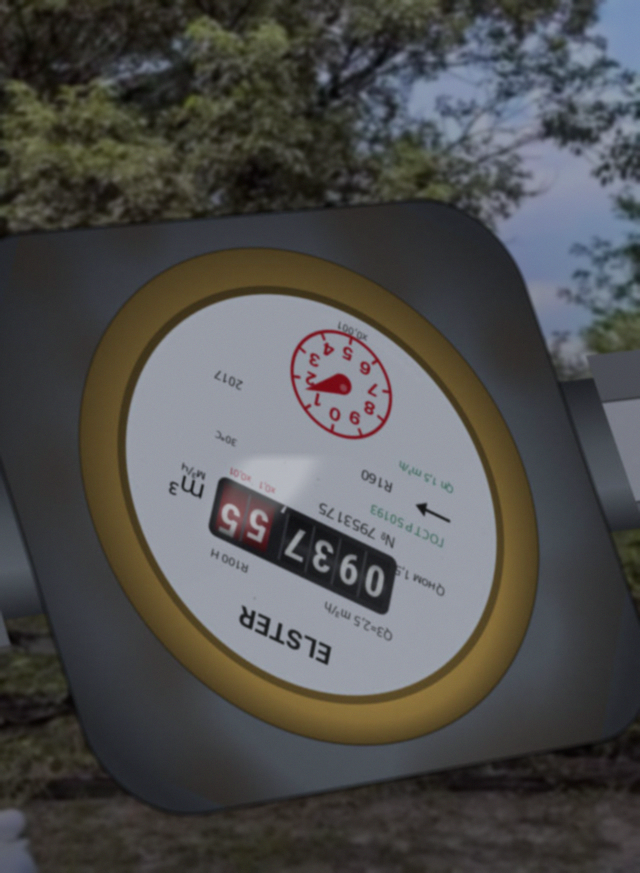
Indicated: value=937.551 unit=m³
